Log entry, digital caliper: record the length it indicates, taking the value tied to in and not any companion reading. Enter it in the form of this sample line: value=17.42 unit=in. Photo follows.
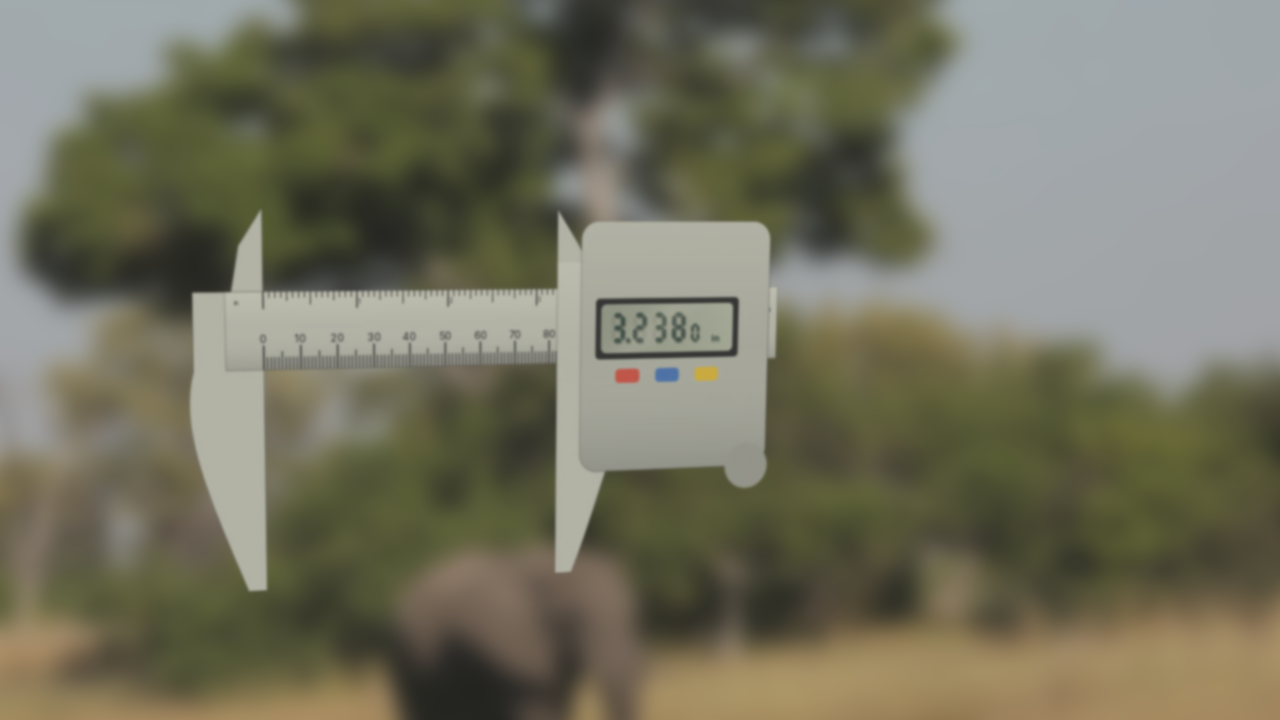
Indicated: value=3.2380 unit=in
